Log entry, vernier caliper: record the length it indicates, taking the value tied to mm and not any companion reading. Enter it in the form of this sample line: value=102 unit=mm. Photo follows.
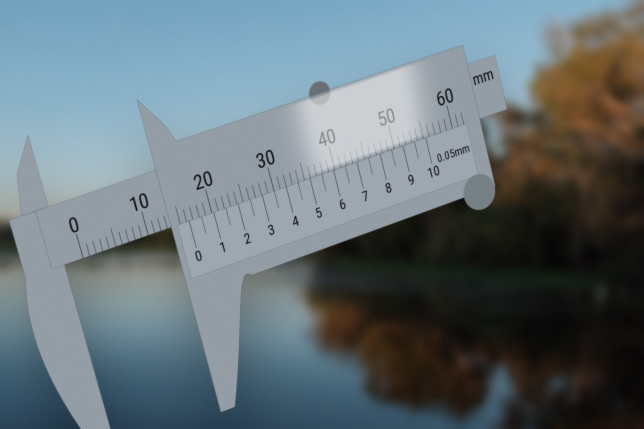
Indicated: value=16.4 unit=mm
